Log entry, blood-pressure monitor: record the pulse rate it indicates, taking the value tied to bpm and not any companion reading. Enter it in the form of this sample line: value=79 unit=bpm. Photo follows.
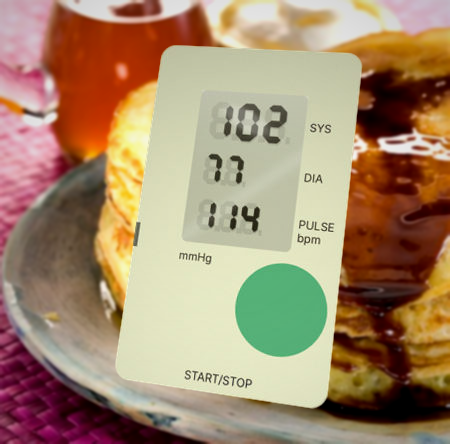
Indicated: value=114 unit=bpm
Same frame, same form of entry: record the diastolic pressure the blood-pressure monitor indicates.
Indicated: value=77 unit=mmHg
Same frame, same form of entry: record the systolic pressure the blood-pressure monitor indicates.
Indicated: value=102 unit=mmHg
